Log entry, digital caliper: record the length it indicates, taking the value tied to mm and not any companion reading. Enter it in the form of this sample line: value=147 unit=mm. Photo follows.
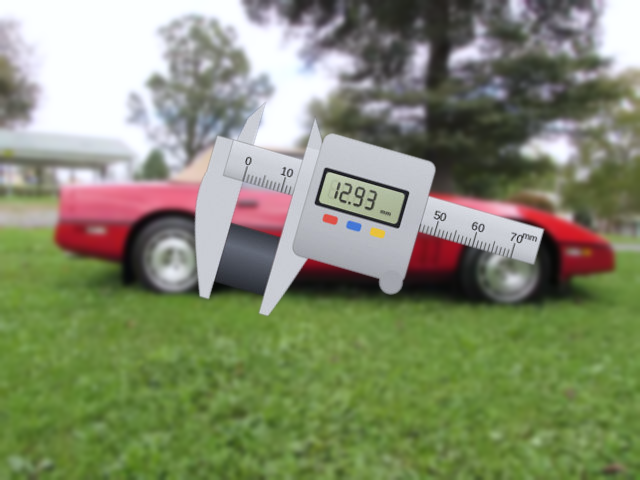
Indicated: value=12.93 unit=mm
